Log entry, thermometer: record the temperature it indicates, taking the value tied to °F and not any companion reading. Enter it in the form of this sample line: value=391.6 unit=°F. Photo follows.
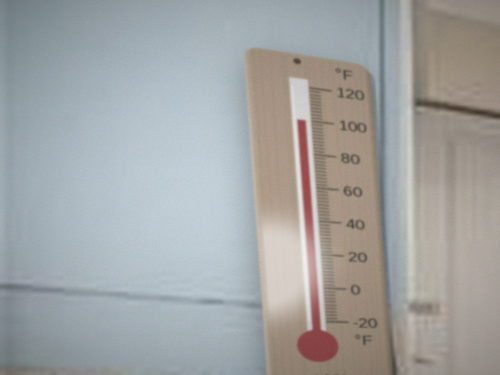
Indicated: value=100 unit=°F
